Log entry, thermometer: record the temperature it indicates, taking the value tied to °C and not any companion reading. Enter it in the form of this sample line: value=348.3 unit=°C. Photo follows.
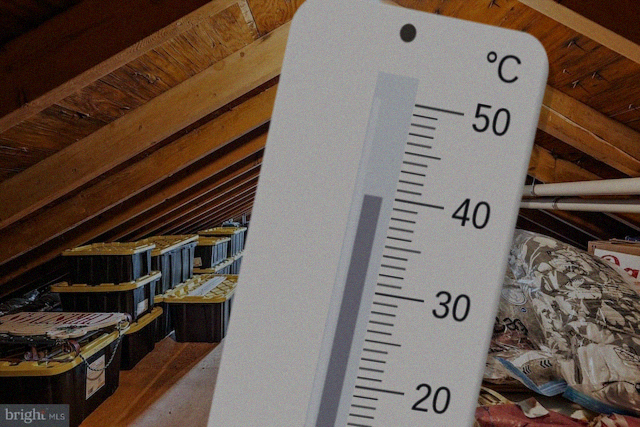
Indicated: value=40 unit=°C
